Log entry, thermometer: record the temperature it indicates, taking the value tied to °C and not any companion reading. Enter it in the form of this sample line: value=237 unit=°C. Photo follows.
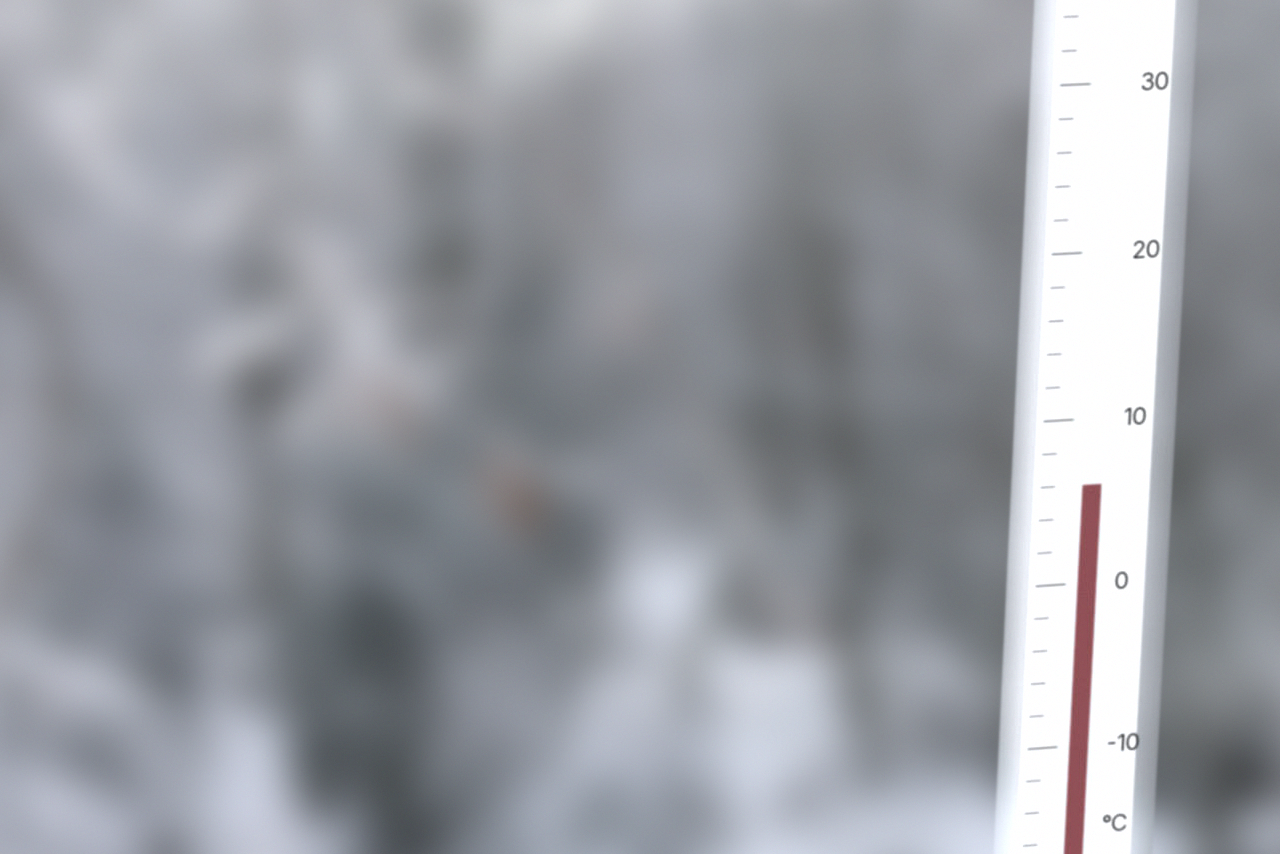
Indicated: value=6 unit=°C
